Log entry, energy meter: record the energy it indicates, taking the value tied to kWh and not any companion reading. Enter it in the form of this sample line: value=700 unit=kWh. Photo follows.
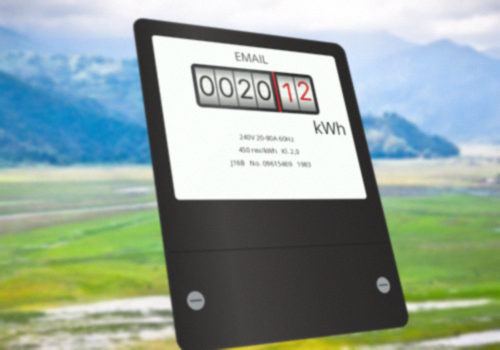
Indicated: value=20.12 unit=kWh
